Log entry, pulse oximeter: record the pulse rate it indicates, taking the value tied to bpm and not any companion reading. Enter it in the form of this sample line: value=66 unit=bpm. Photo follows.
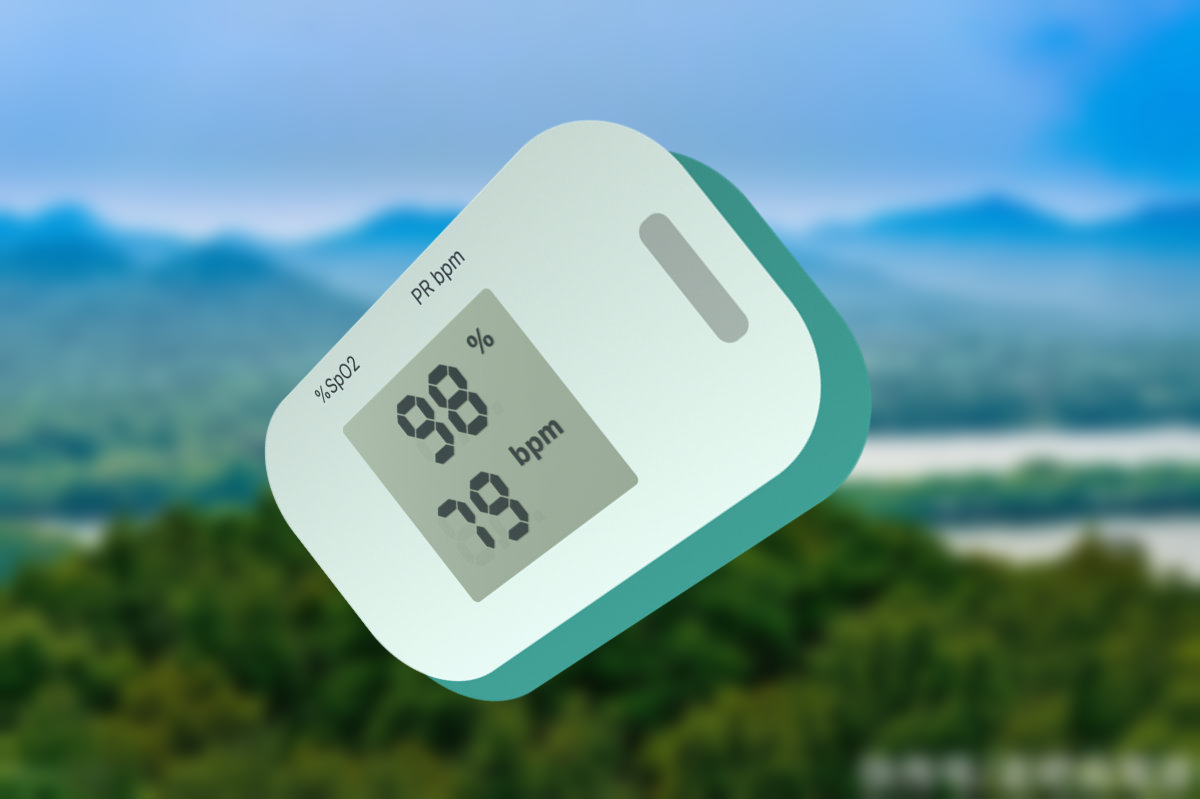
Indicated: value=79 unit=bpm
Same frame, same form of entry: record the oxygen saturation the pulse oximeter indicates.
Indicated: value=98 unit=%
